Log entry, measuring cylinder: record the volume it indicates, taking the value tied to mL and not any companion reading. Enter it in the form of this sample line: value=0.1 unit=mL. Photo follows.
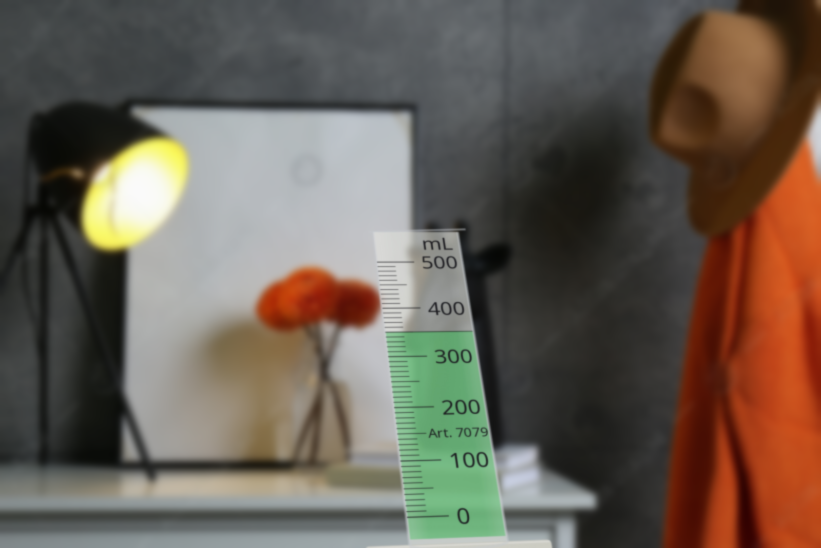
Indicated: value=350 unit=mL
